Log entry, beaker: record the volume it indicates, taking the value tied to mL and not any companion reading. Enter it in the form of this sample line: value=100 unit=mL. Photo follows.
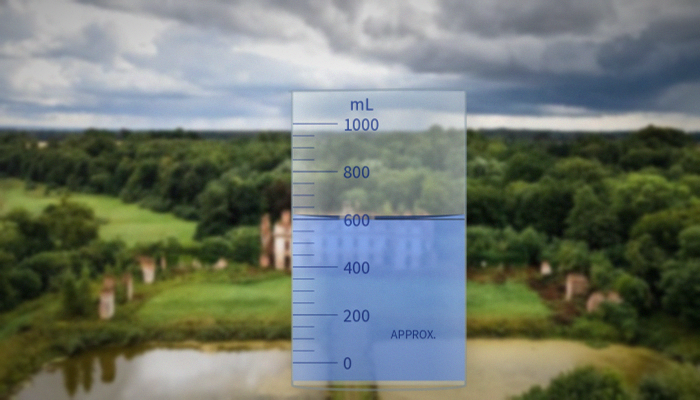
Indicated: value=600 unit=mL
